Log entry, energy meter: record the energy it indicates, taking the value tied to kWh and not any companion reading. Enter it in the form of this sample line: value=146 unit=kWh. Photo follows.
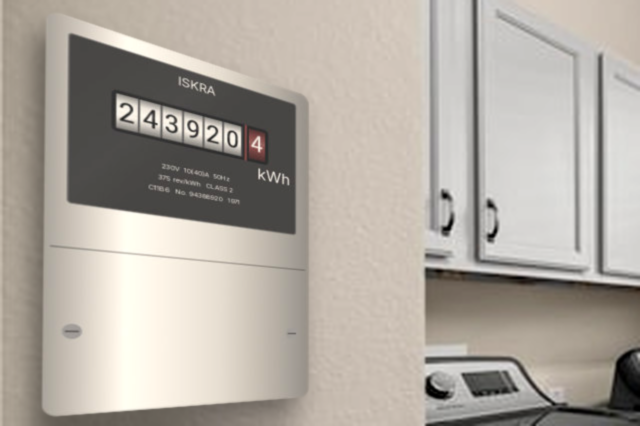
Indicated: value=243920.4 unit=kWh
